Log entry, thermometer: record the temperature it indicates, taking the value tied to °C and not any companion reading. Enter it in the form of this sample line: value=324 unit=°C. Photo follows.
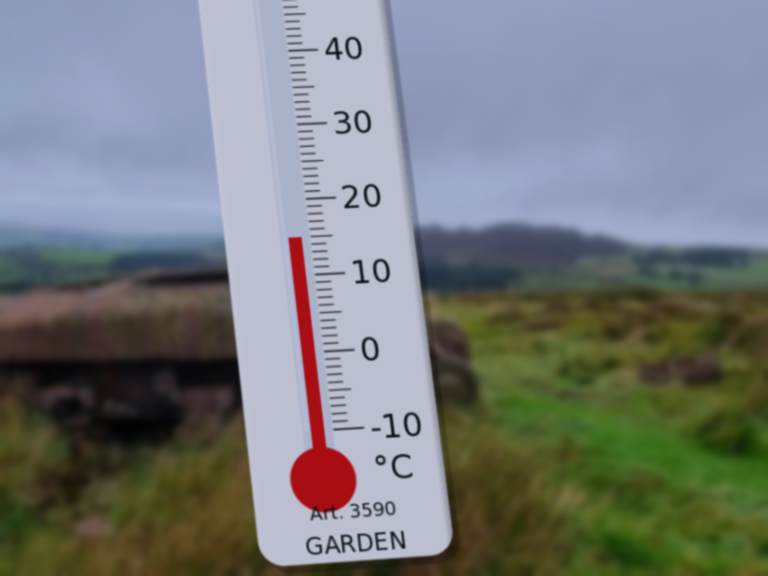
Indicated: value=15 unit=°C
